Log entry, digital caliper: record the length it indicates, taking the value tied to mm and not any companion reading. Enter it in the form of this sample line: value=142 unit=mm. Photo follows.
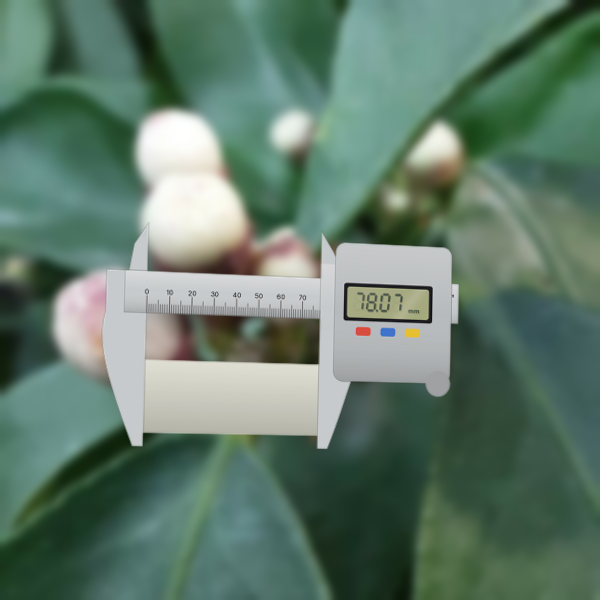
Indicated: value=78.07 unit=mm
